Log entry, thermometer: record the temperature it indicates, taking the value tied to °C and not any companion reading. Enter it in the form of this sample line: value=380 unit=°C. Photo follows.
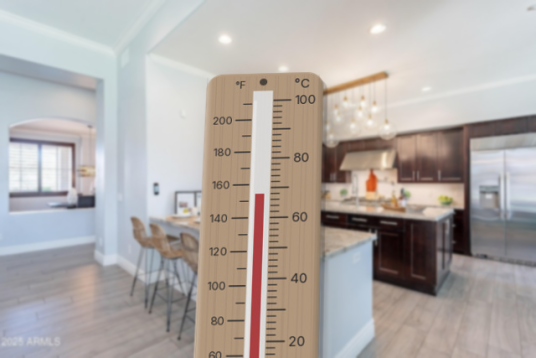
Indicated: value=68 unit=°C
